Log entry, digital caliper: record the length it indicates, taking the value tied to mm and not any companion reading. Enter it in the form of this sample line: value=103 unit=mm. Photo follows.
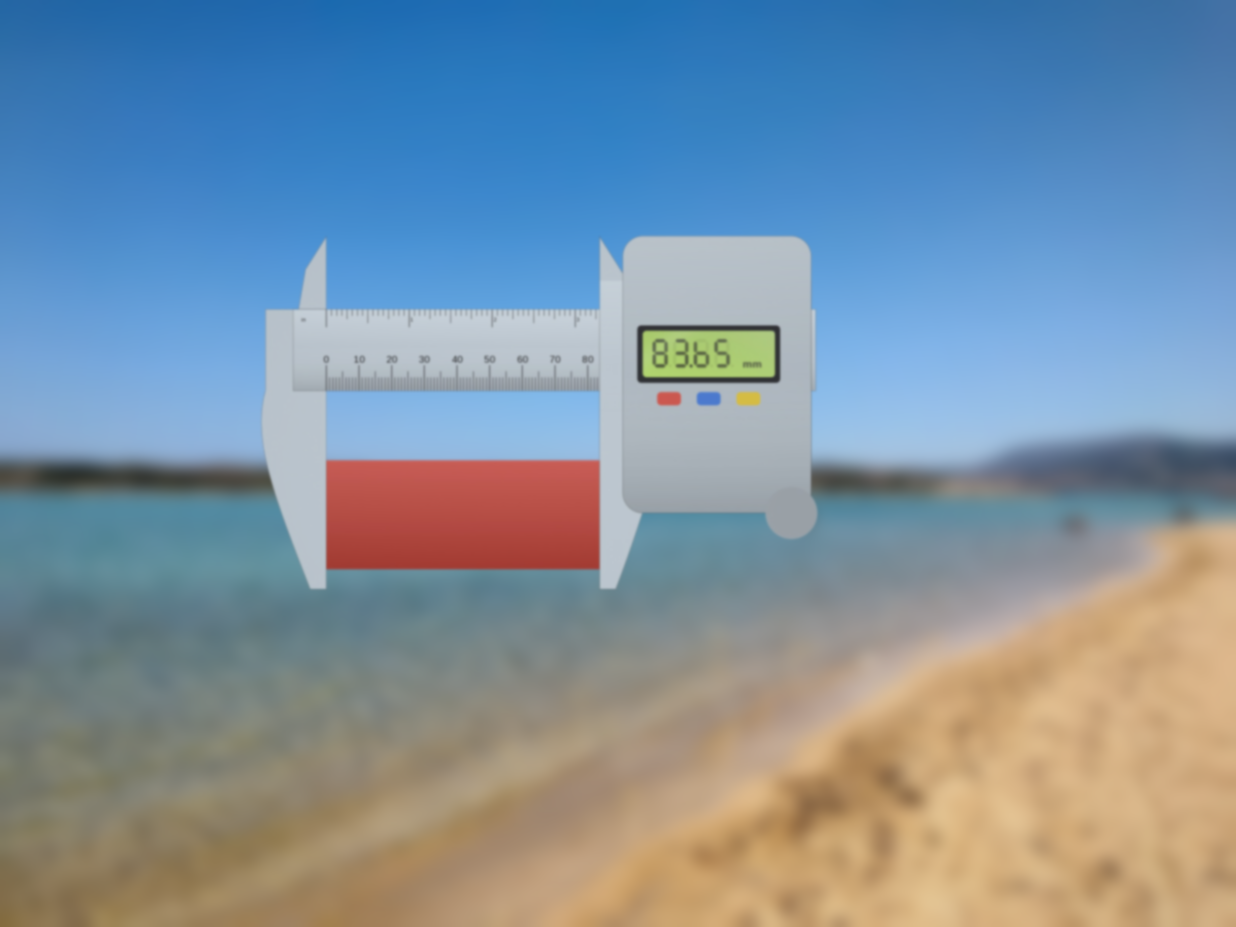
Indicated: value=83.65 unit=mm
